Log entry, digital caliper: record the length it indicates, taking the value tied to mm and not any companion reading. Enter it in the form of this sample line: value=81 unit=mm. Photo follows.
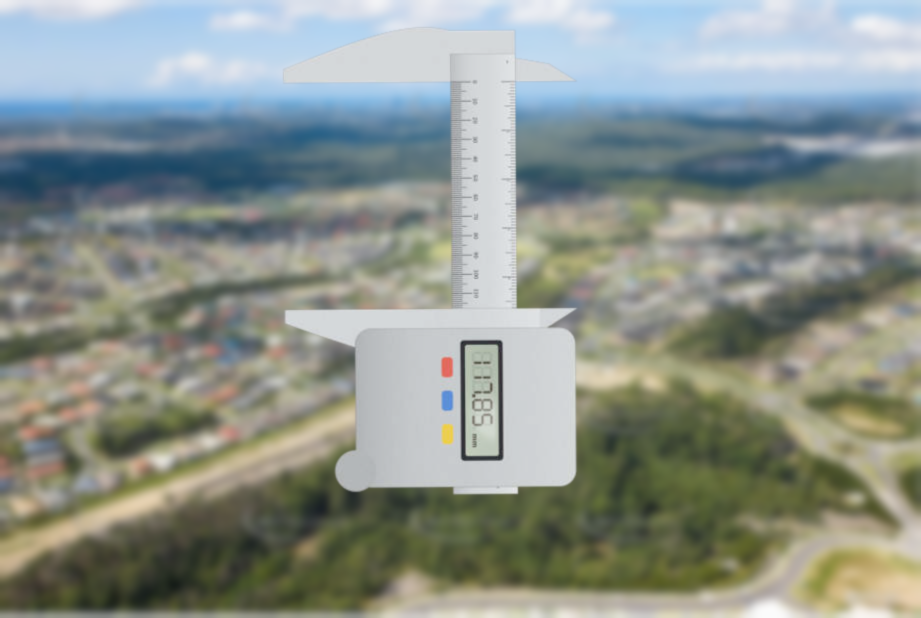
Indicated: value=117.85 unit=mm
